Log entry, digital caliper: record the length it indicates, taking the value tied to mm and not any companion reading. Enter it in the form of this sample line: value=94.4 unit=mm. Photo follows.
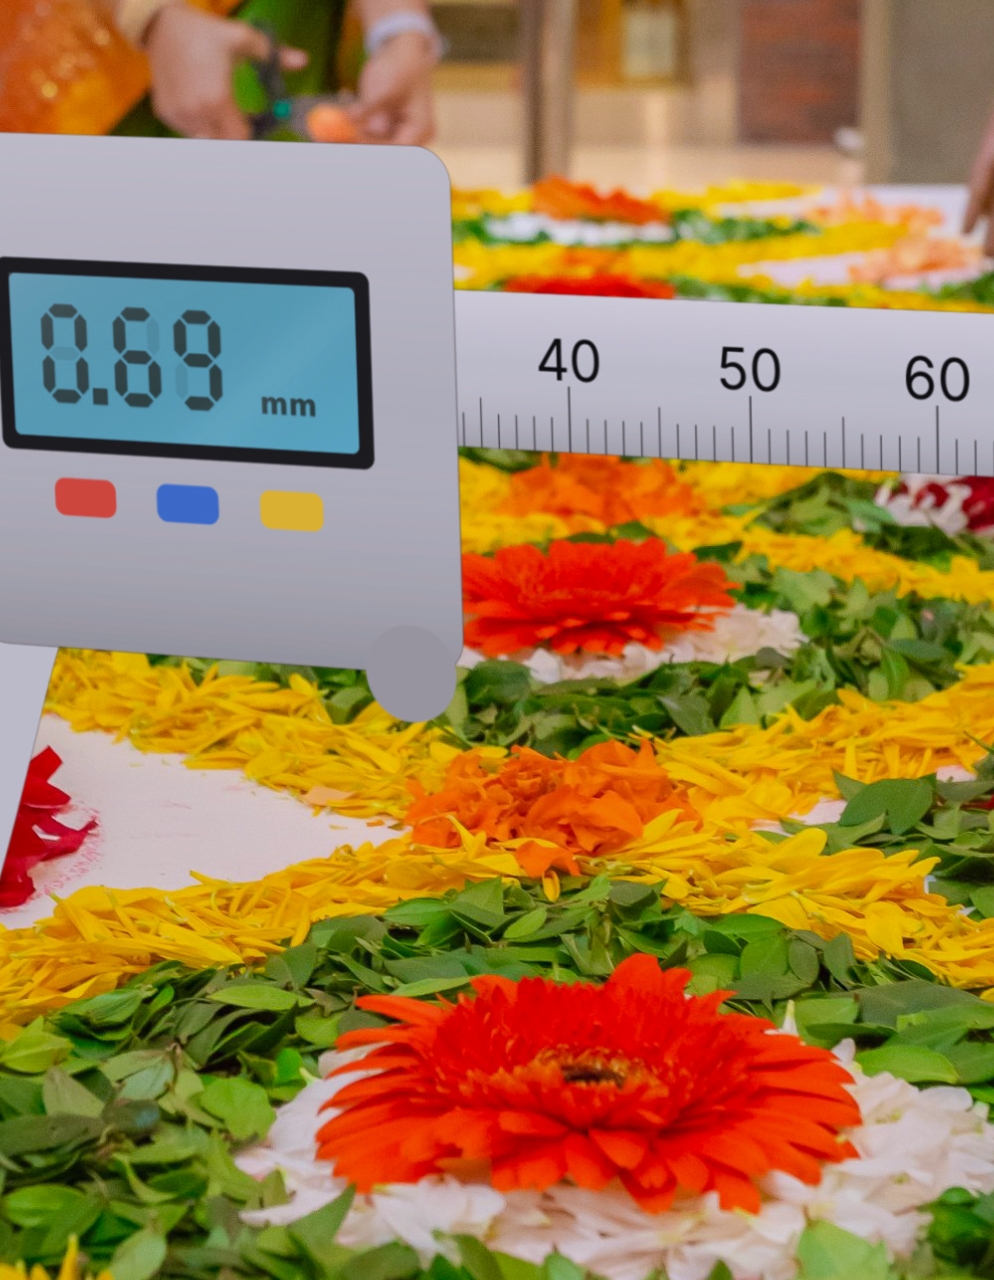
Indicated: value=0.69 unit=mm
